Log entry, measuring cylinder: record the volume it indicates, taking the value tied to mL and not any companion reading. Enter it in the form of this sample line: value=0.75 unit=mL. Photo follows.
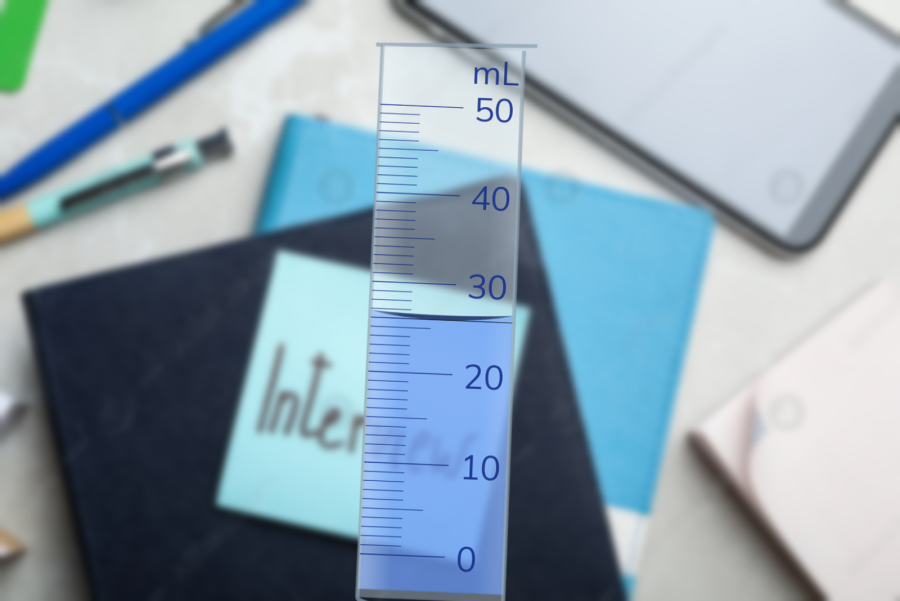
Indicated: value=26 unit=mL
